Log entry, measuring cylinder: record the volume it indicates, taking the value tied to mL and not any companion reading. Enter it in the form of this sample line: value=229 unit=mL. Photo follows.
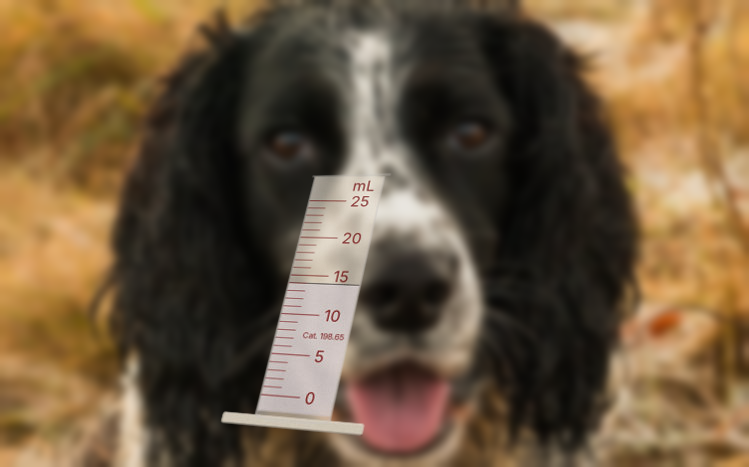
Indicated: value=14 unit=mL
